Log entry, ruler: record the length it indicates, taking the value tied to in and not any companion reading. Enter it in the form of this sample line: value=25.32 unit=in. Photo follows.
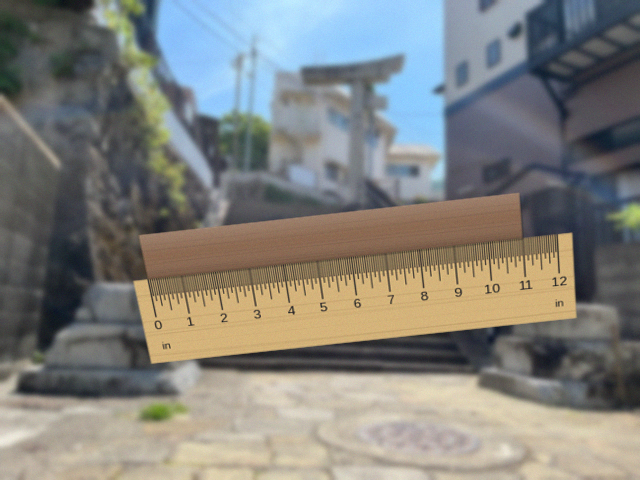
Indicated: value=11 unit=in
